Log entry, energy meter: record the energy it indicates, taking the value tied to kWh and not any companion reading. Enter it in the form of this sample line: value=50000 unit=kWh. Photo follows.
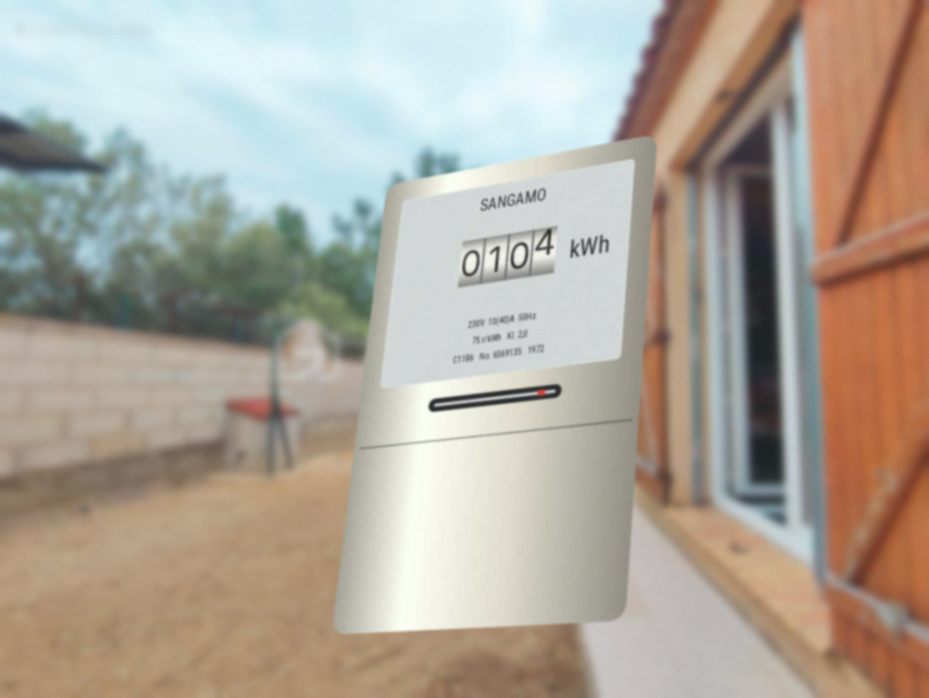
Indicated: value=104 unit=kWh
